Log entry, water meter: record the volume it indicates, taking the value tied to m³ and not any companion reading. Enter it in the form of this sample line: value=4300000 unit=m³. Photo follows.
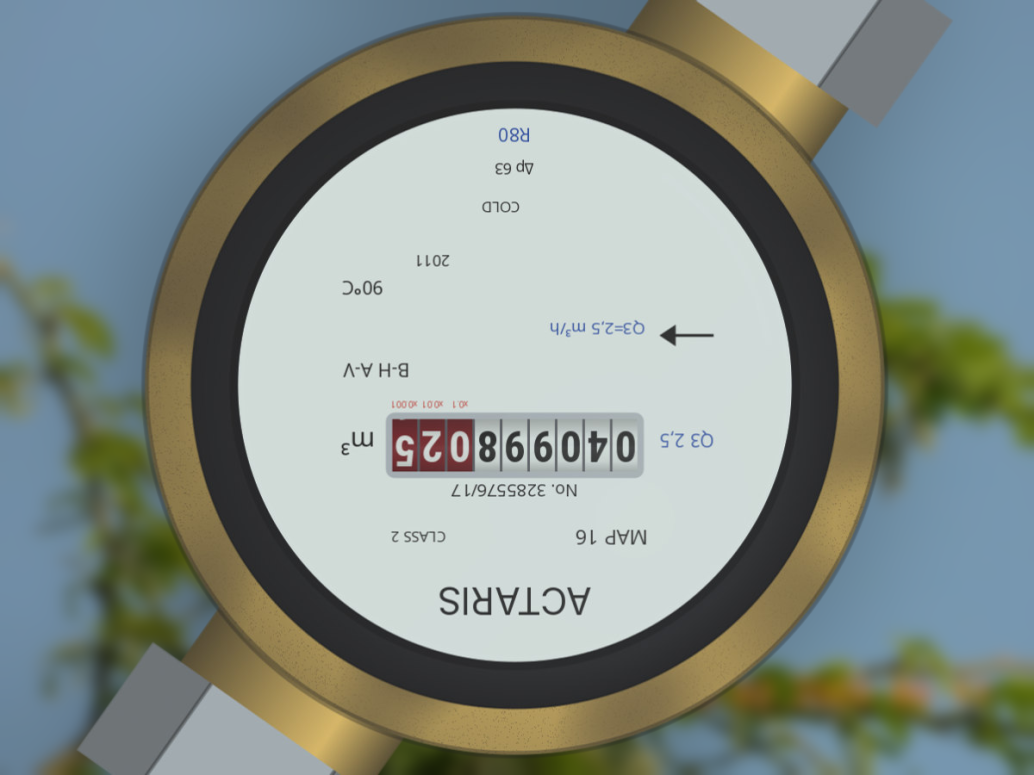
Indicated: value=40998.025 unit=m³
